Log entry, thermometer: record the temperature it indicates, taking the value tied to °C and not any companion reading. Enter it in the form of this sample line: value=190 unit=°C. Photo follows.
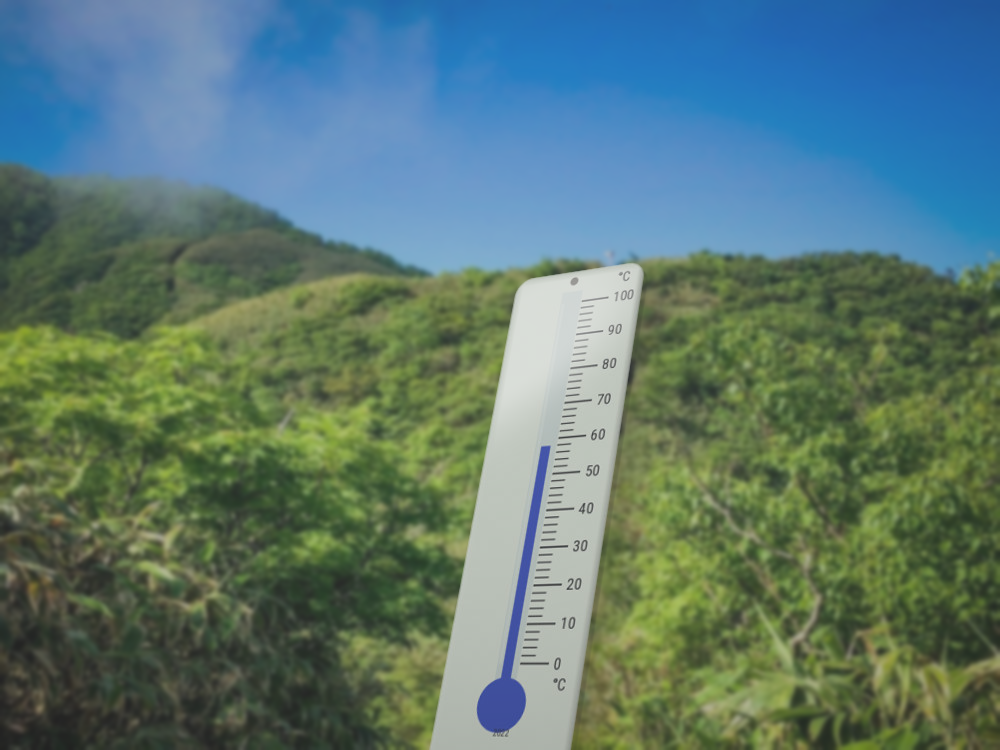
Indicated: value=58 unit=°C
